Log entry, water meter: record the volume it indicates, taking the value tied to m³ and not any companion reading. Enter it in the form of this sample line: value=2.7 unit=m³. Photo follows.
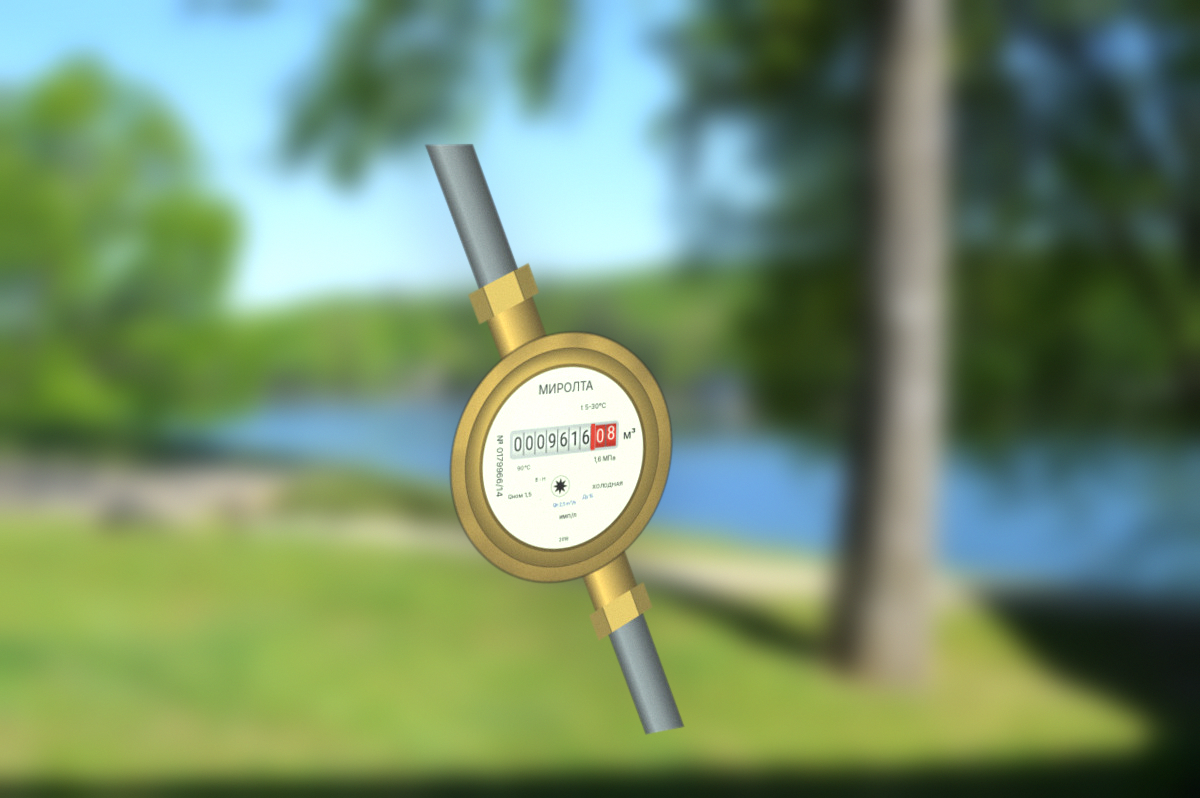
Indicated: value=9616.08 unit=m³
